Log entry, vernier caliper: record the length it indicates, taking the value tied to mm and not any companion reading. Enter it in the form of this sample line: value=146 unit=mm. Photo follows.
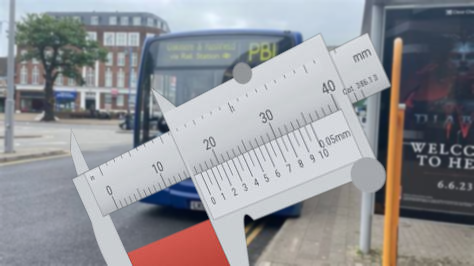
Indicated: value=16.6 unit=mm
